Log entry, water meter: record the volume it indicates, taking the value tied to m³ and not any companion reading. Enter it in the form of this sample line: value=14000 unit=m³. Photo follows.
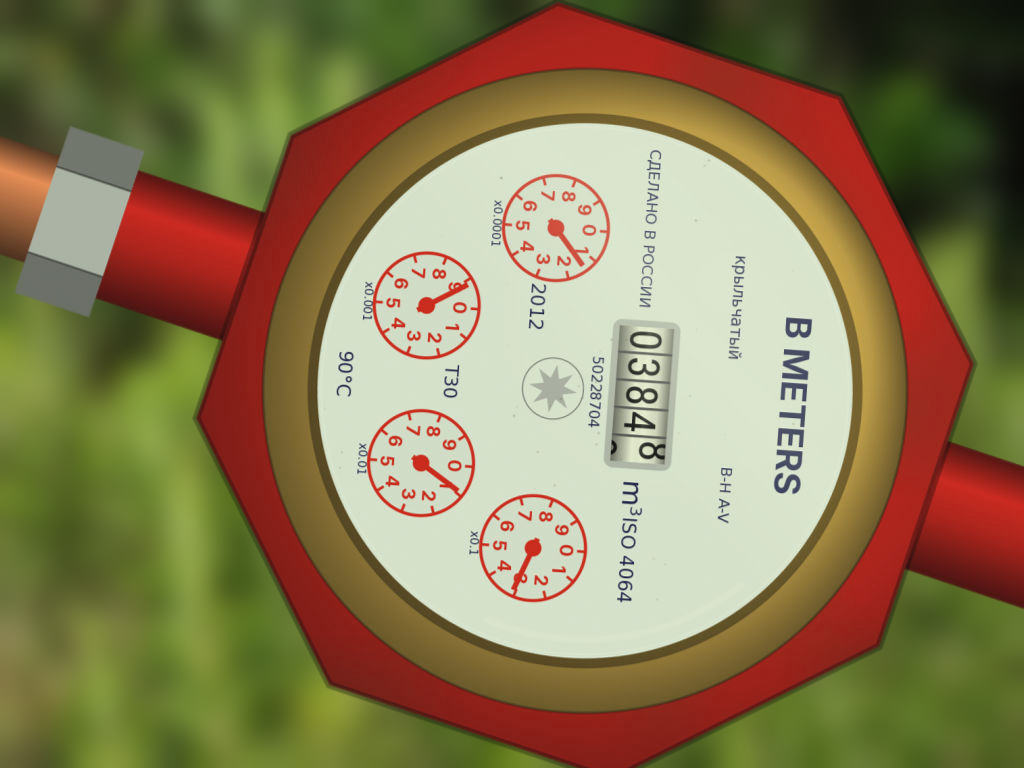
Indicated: value=3848.3091 unit=m³
